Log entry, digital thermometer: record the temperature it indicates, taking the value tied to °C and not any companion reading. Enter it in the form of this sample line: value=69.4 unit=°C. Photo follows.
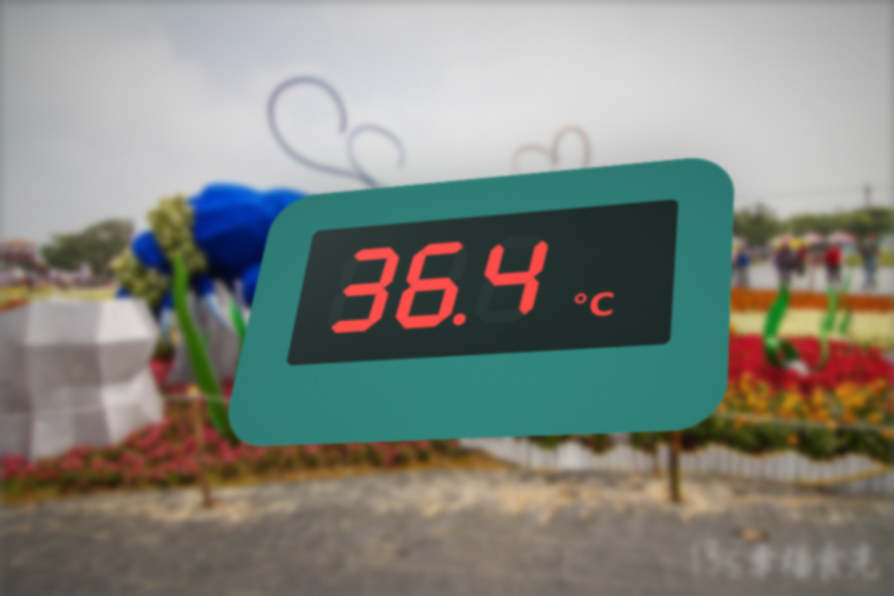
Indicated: value=36.4 unit=°C
